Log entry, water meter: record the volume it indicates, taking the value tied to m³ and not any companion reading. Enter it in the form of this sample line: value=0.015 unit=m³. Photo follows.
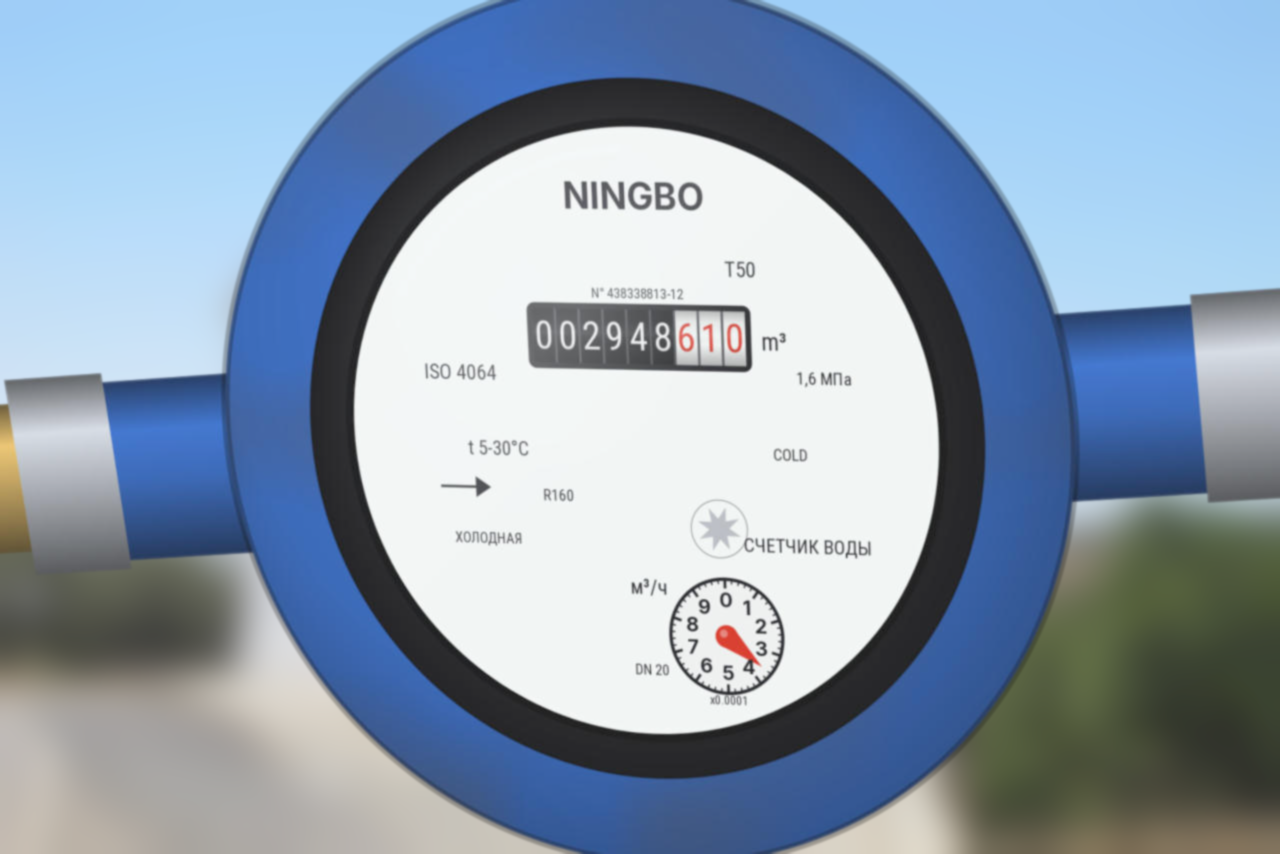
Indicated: value=2948.6103 unit=m³
